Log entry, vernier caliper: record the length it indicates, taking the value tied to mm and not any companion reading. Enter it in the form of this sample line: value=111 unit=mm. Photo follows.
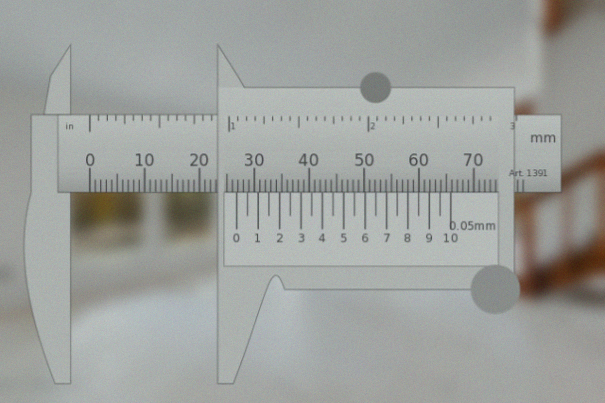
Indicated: value=26.8 unit=mm
